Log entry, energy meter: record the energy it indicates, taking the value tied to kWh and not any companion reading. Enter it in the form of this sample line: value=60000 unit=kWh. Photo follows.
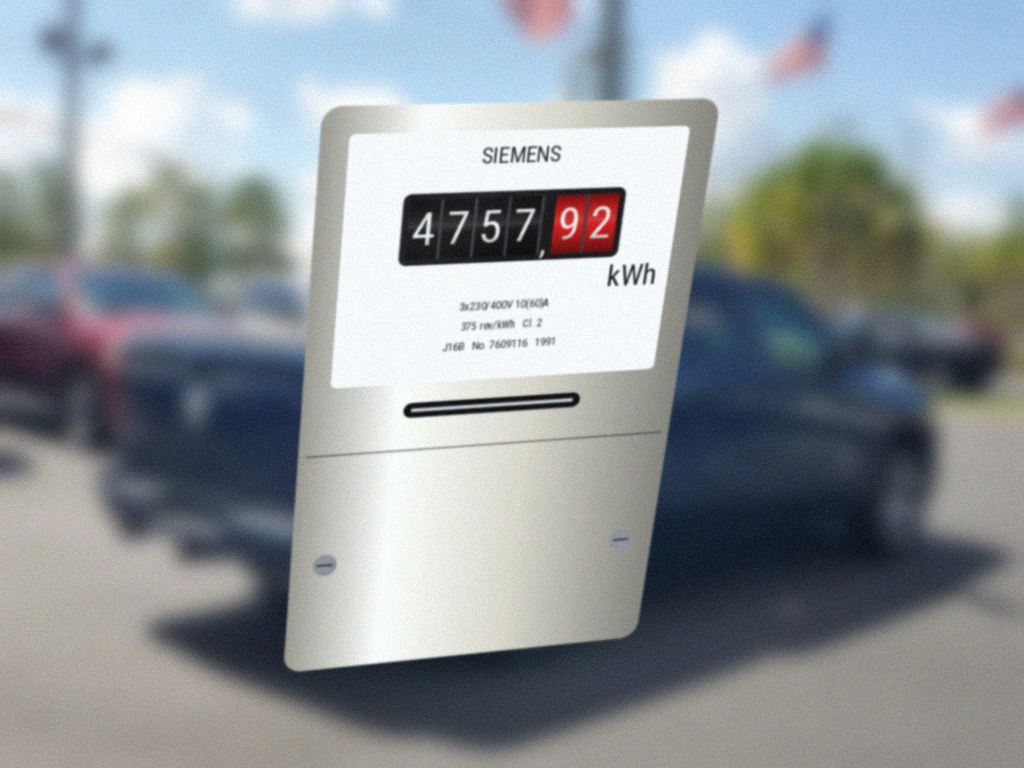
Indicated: value=4757.92 unit=kWh
